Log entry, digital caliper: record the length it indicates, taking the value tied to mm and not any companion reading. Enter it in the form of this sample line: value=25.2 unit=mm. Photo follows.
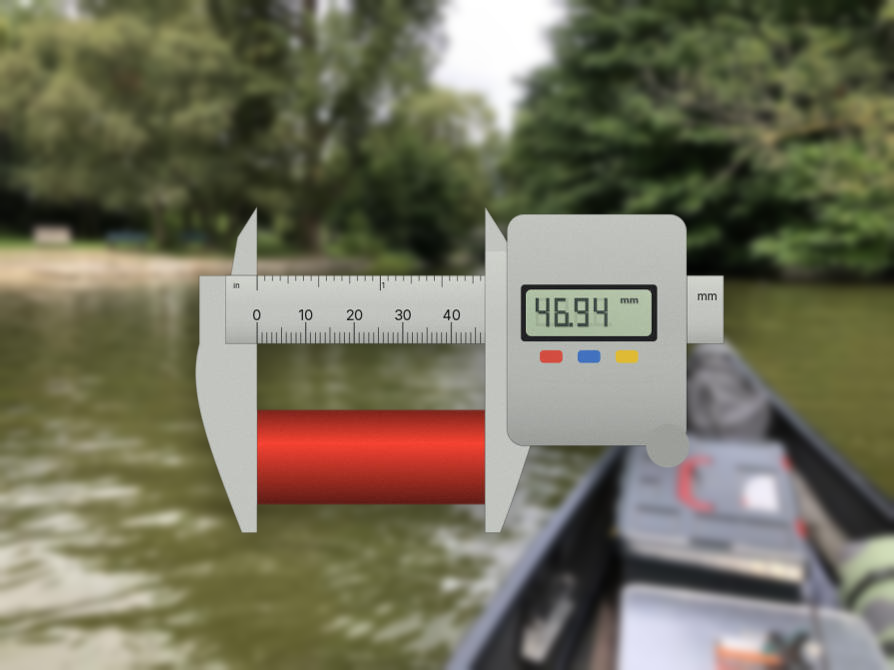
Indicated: value=46.94 unit=mm
